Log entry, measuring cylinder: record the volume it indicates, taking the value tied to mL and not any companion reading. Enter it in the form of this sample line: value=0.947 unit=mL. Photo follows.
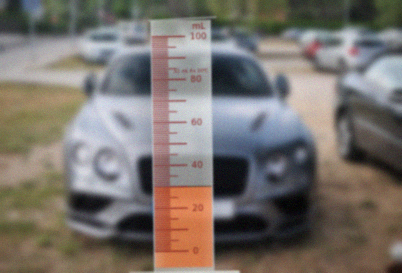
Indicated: value=30 unit=mL
